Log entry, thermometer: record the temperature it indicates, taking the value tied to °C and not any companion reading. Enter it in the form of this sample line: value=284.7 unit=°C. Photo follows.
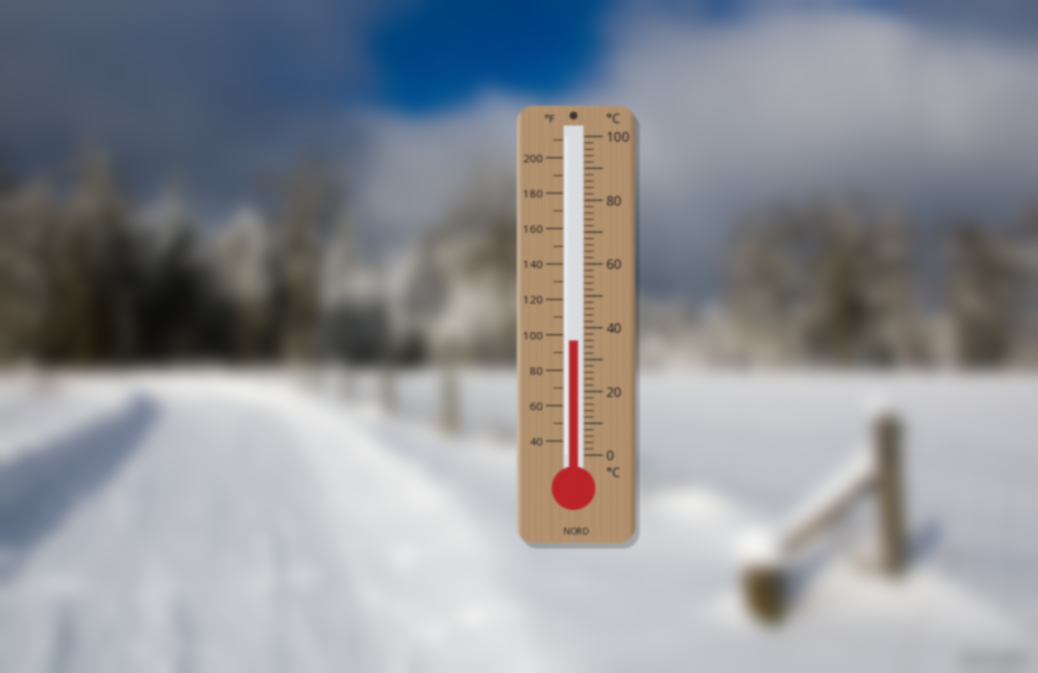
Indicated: value=36 unit=°C
